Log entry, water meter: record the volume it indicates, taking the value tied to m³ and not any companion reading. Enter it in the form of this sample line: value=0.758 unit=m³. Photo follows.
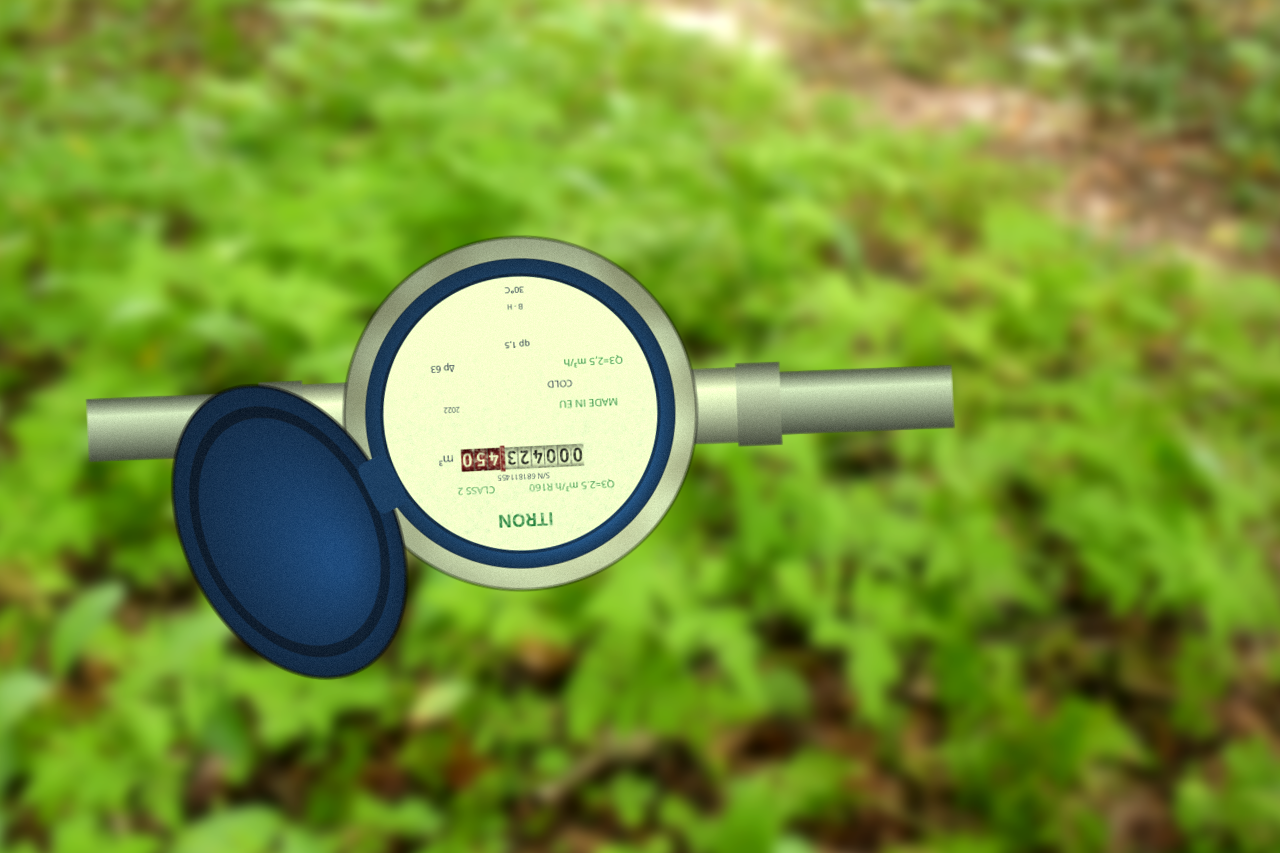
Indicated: value=423.450 unit=m³
